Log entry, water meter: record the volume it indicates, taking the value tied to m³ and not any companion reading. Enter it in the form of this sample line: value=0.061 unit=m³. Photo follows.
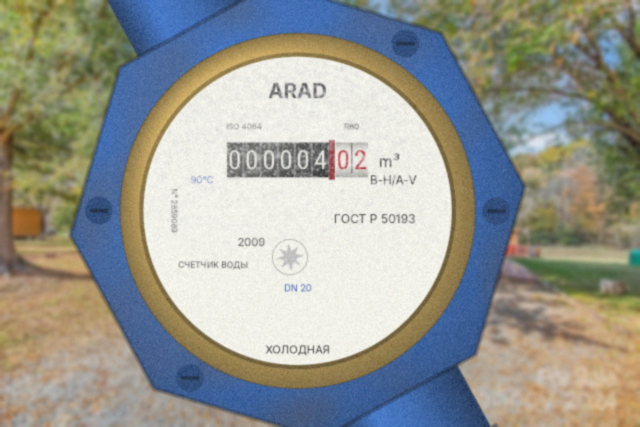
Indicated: value=4.02 unit=m³
